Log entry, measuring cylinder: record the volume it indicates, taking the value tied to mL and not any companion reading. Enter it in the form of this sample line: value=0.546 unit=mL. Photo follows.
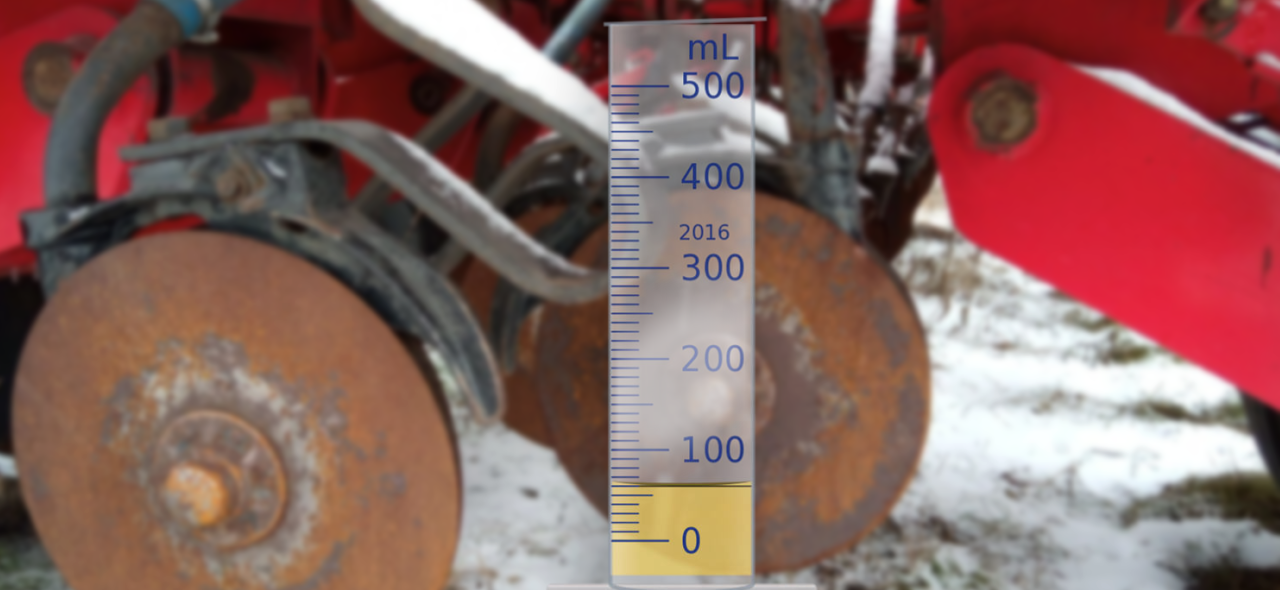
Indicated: value=60 unit=mL
